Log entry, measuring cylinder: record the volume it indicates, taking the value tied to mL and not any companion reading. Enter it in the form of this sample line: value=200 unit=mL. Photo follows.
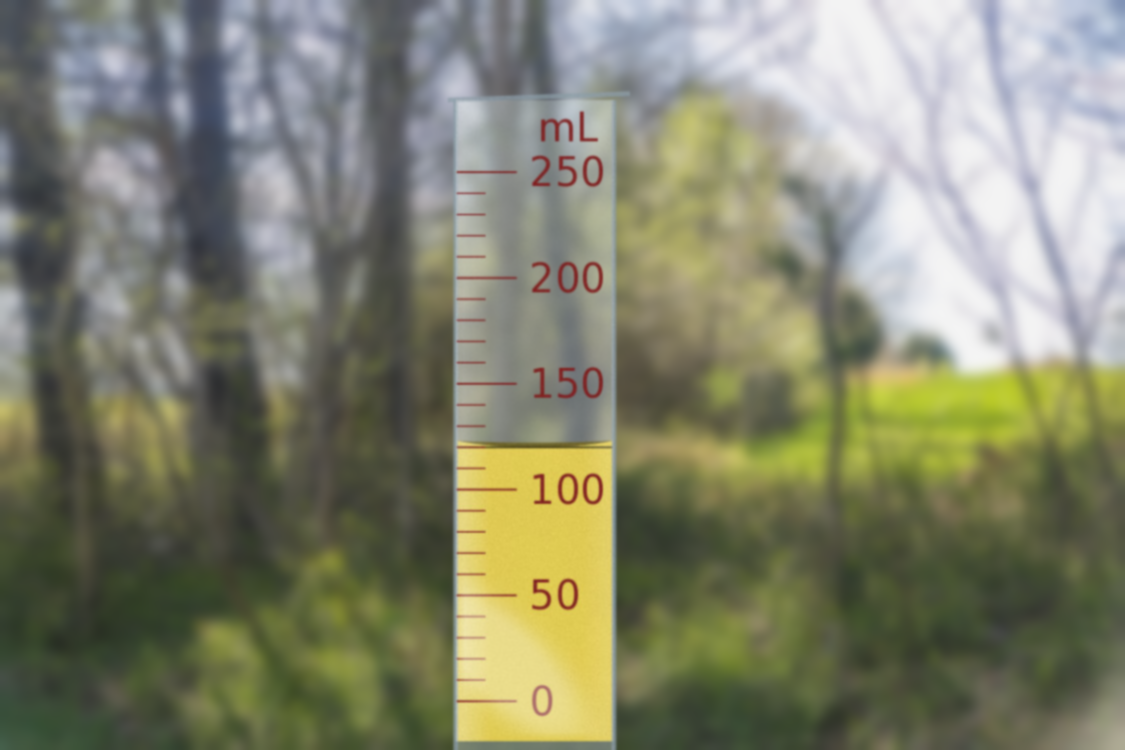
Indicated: value=120 unit=mL
